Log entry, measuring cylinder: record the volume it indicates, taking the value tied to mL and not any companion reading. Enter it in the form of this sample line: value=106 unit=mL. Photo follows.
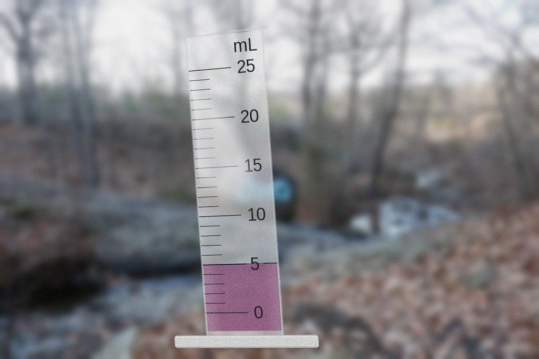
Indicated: value=5 unit=mL
